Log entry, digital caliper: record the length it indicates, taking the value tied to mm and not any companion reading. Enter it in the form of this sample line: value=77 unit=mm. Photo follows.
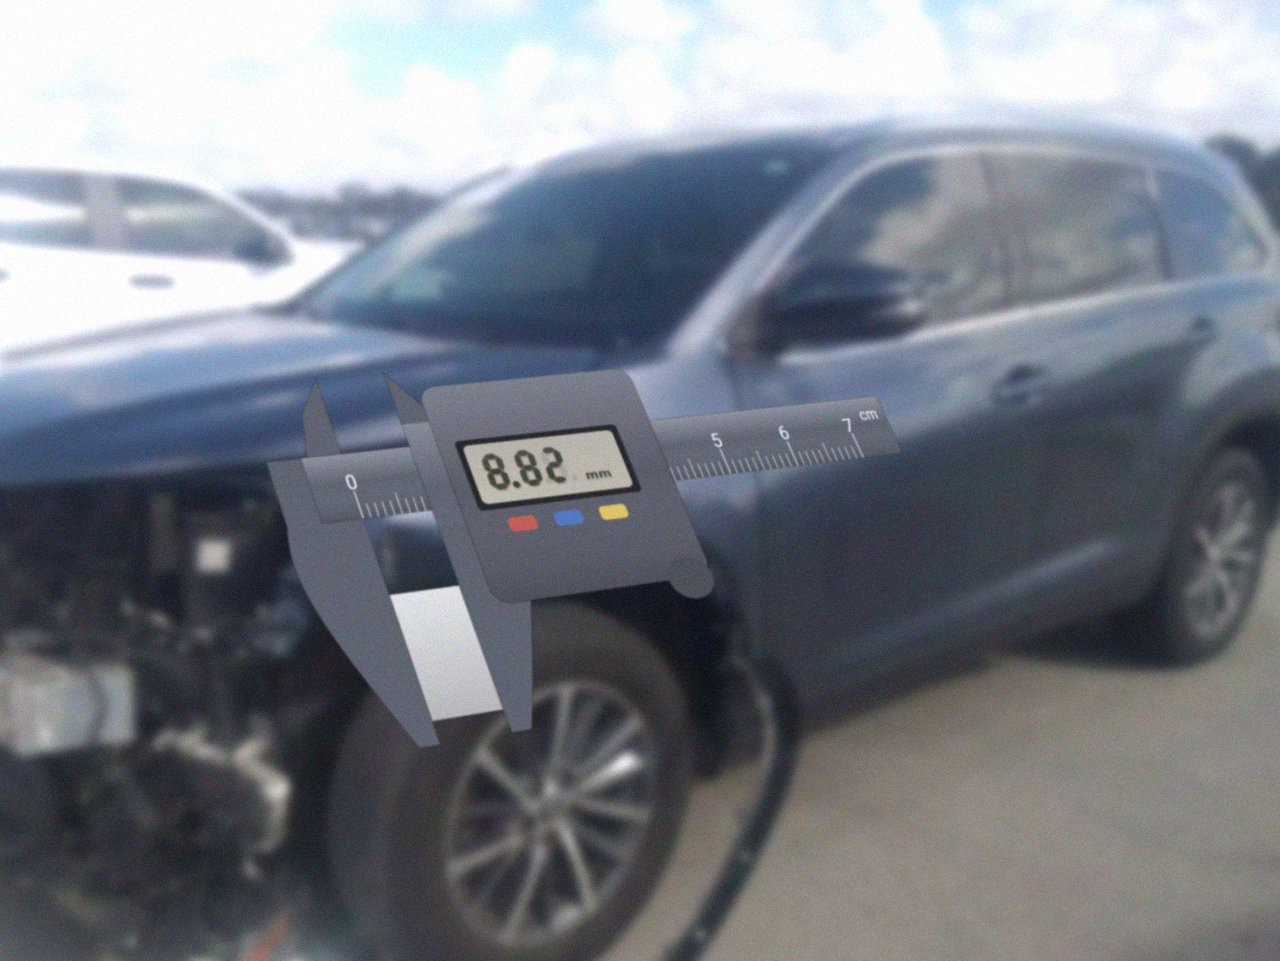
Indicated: value=8.82 unit=mm
